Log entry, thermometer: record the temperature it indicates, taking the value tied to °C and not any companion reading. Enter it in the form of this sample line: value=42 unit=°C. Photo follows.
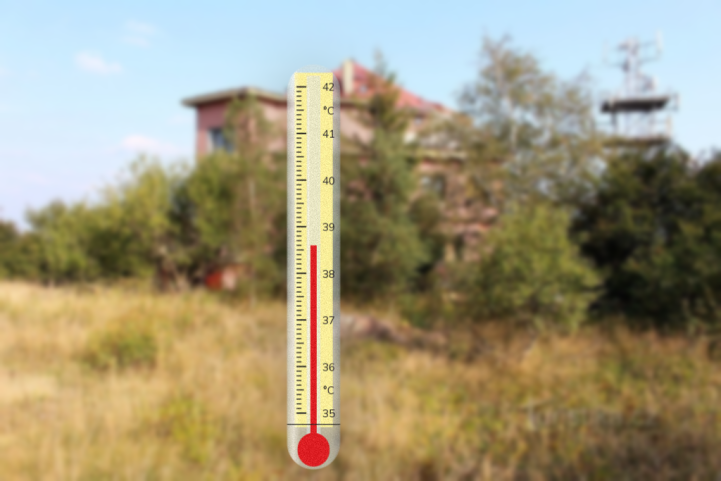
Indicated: value=38.6 unit=°C
